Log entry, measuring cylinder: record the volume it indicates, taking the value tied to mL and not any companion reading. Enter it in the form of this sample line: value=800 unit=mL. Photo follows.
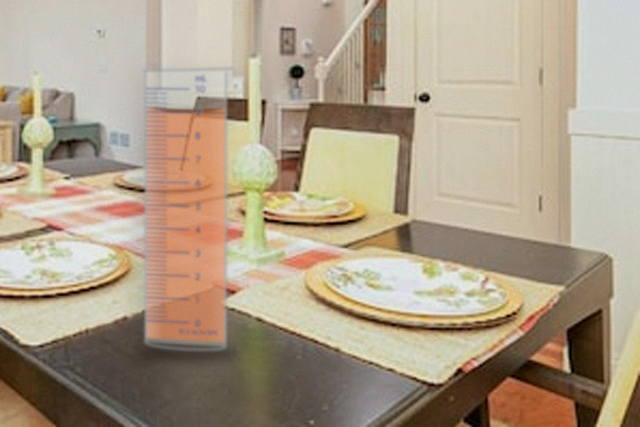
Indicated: value=9 unit=mL
